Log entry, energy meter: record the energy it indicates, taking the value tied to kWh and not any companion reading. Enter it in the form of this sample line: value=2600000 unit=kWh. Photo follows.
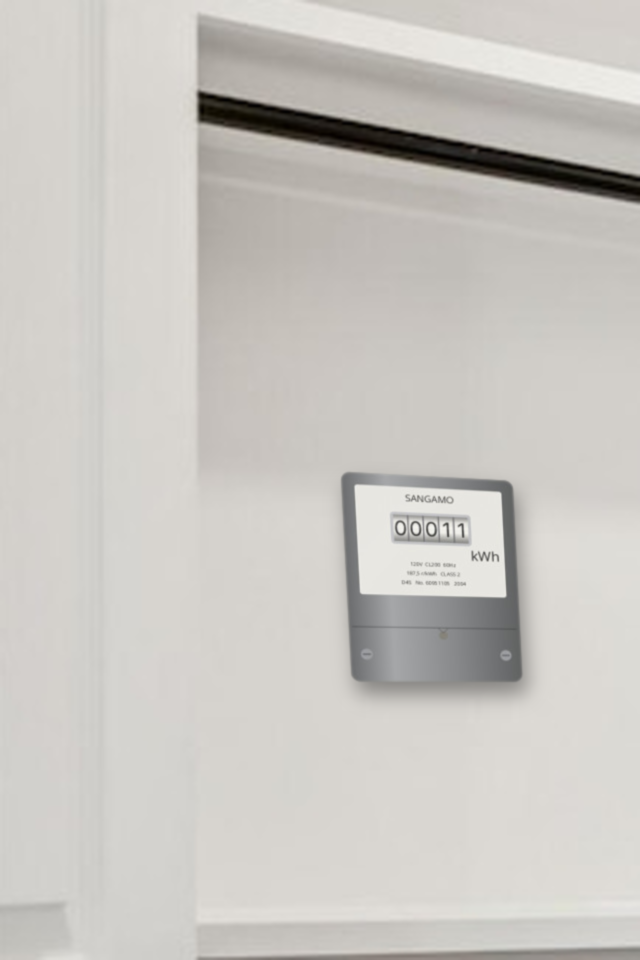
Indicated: value=11 unit=kWh
